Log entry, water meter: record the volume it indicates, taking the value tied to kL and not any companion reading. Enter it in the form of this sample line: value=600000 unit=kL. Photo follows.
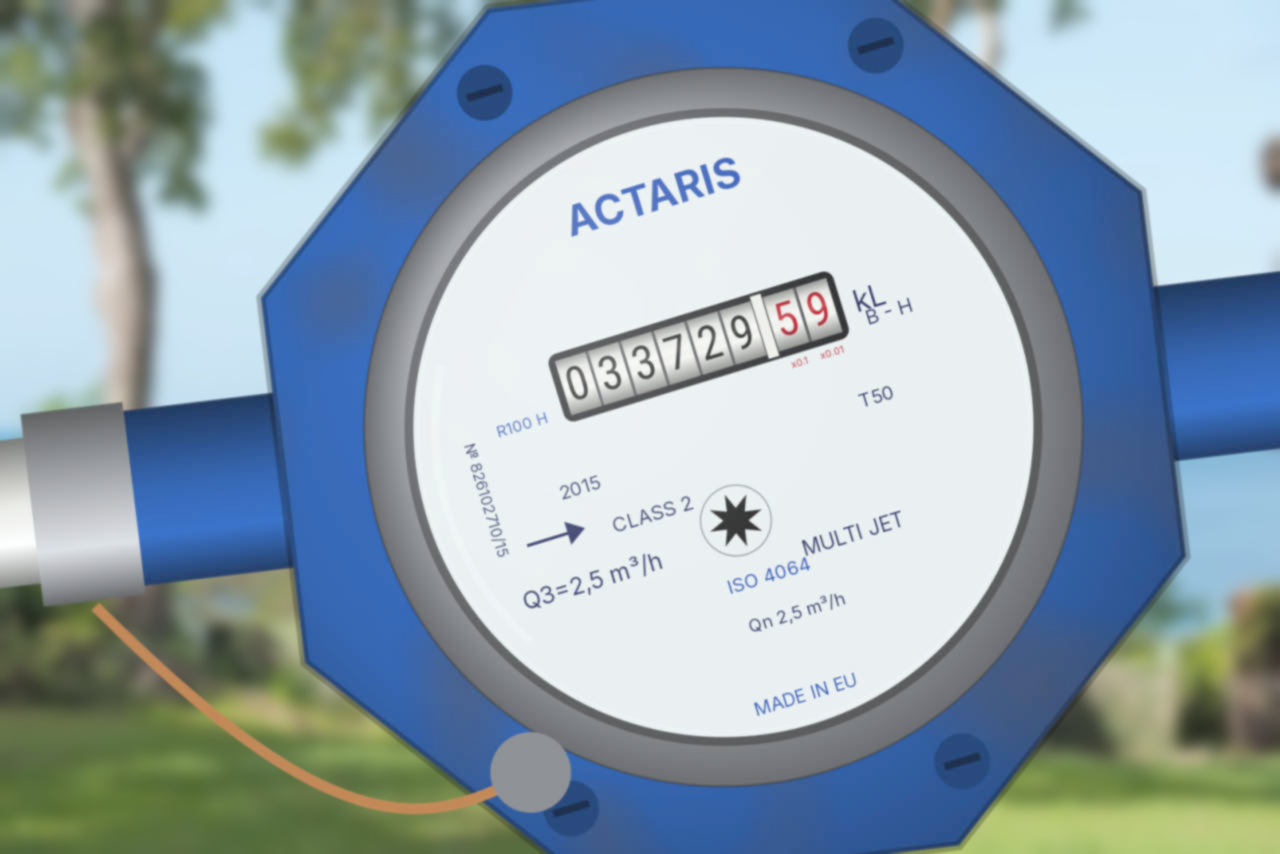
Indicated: value=33729.59 unit=kL
